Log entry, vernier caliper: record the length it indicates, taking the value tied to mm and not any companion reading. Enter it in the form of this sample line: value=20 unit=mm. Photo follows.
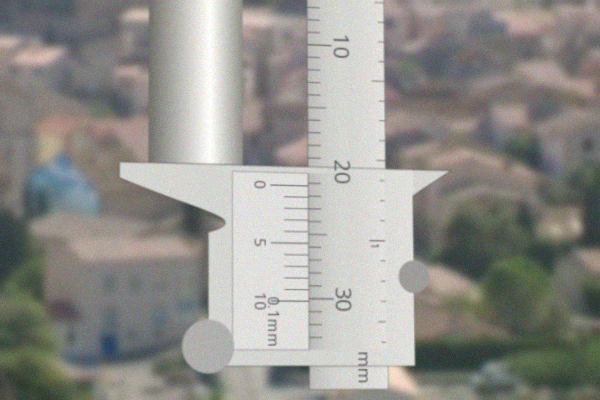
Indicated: value=21.2 unit=mm
